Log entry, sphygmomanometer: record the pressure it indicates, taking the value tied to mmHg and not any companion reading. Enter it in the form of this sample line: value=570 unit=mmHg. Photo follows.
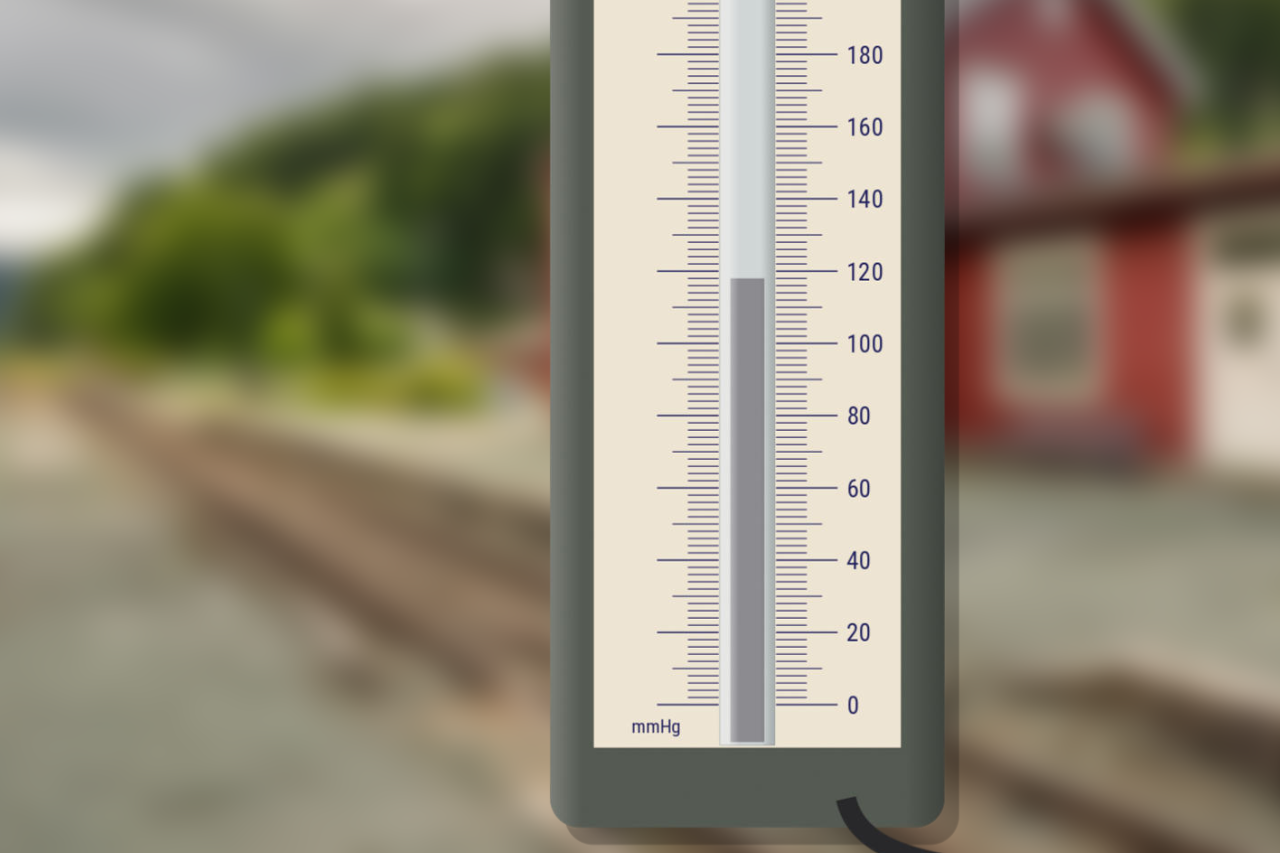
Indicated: value=118 unit=mmHg
